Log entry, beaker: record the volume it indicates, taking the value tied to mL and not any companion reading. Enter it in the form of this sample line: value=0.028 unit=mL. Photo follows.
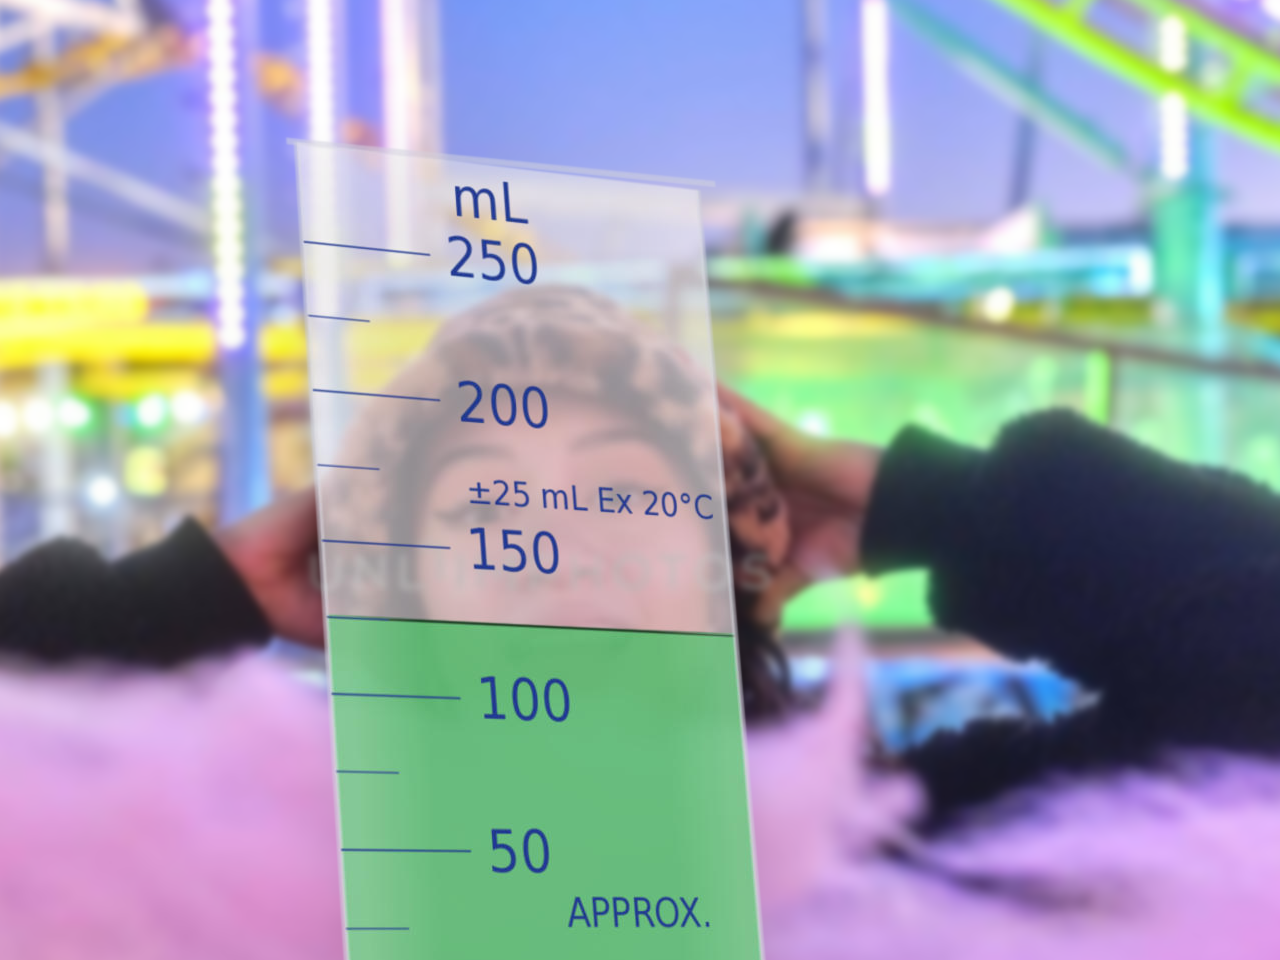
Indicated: value=125 unit=mL
